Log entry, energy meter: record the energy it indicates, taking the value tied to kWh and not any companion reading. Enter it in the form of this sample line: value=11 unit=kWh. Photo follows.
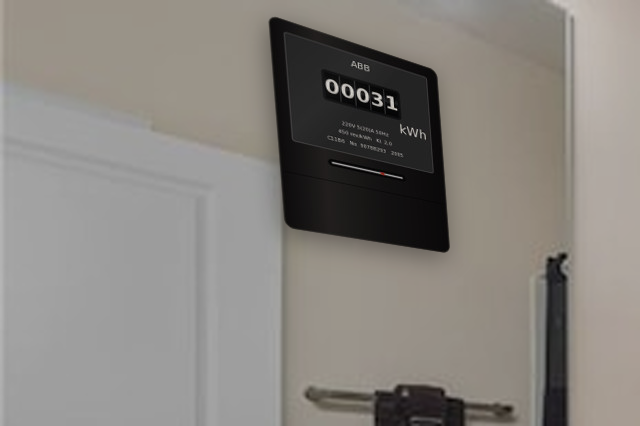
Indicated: value=31 unit=kWh
